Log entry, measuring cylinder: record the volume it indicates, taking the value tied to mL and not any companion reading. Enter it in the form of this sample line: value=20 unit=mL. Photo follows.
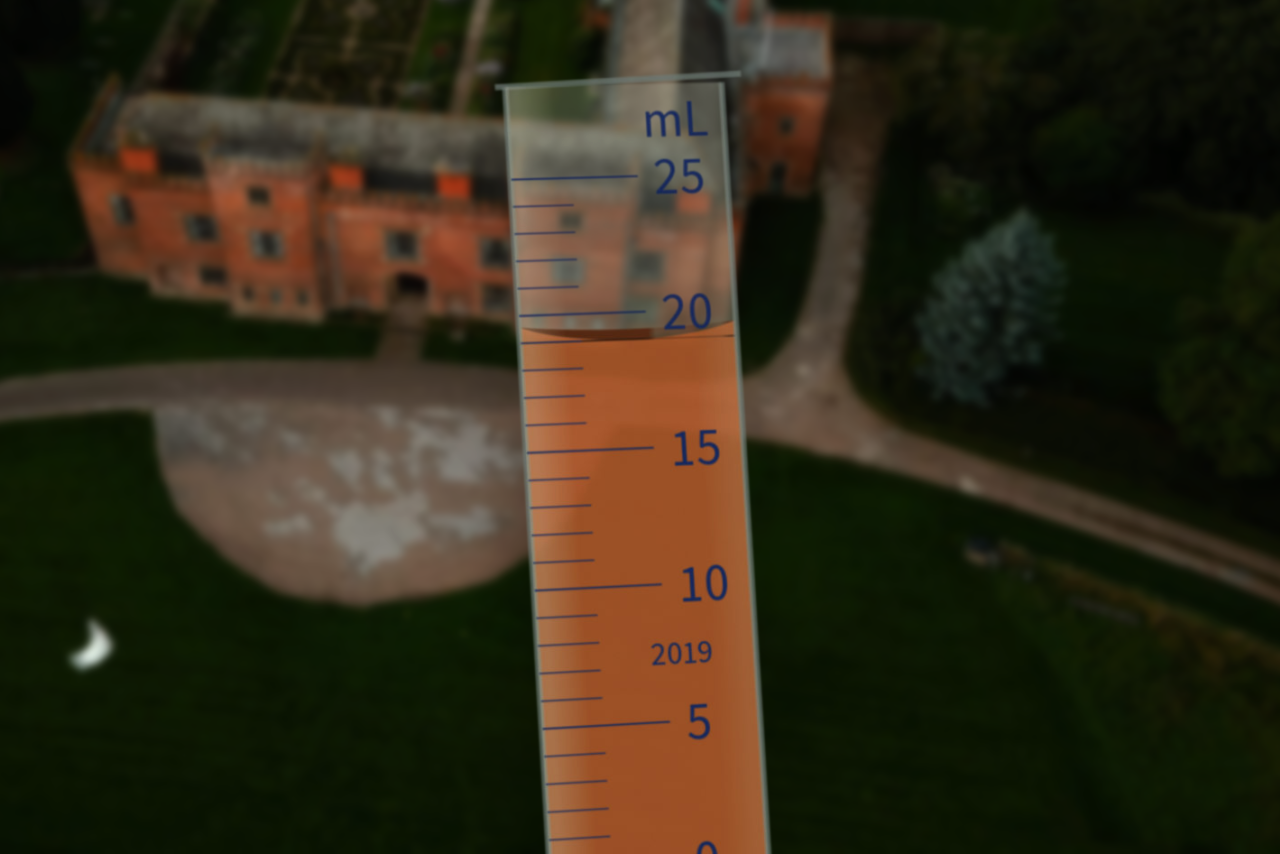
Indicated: value=19 unit=mL
